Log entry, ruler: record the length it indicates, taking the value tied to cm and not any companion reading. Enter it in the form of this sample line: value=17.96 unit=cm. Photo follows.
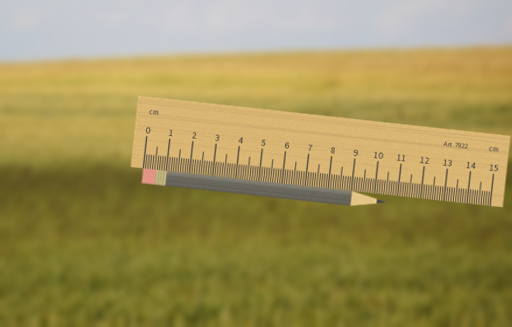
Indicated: value=10.5 unit=cm
